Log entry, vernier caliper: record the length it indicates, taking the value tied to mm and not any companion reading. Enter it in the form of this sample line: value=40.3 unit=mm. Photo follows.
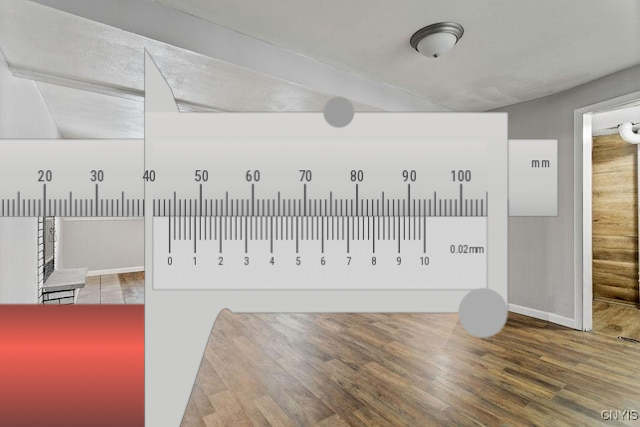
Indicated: value=44.0 unit=mm
